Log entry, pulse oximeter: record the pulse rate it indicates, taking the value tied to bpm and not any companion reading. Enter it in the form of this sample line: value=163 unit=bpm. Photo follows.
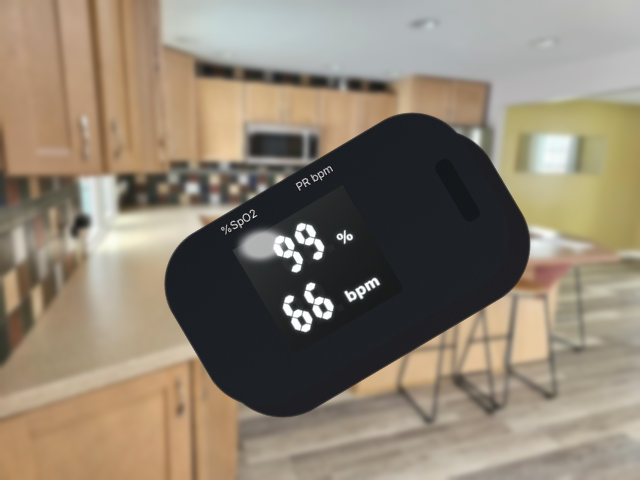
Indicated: value=66 unit=bpm
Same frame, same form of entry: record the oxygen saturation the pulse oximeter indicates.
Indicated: value=99 unit=%
